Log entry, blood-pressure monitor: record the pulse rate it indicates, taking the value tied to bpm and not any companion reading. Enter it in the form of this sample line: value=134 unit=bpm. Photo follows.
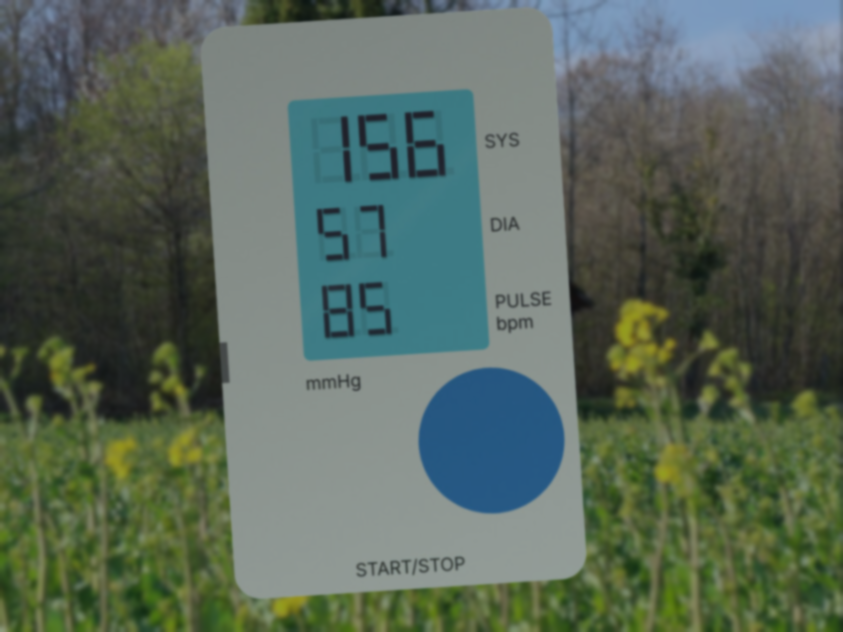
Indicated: value=85 unit=bpm
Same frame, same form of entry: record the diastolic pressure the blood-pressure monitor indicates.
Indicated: value=57 unit=mmHg
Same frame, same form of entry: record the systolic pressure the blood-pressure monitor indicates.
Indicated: value=156 unit=mmHg
